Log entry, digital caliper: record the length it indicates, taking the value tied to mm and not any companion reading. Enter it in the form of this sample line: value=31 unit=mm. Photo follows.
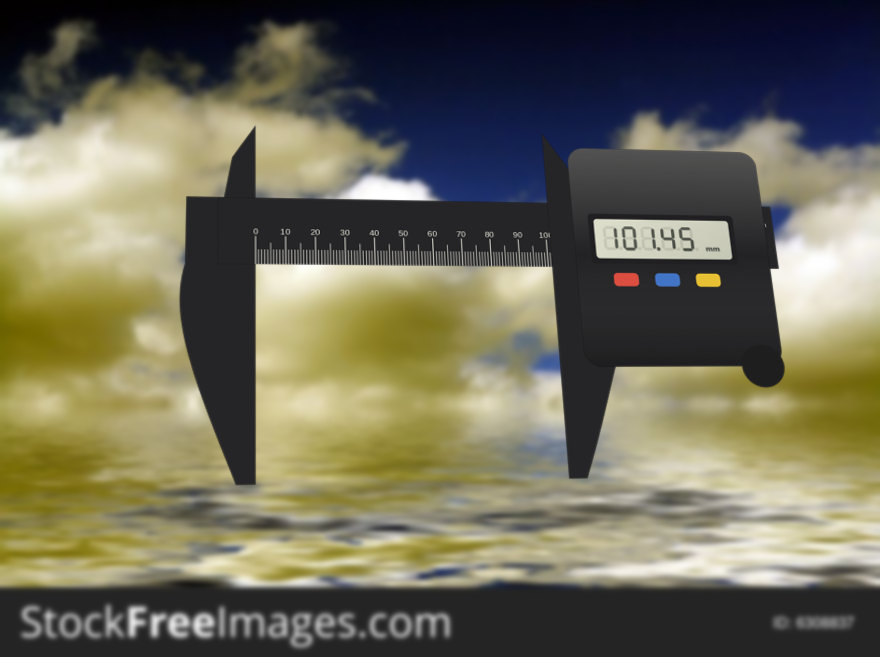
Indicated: value=101.45 unit=mm
